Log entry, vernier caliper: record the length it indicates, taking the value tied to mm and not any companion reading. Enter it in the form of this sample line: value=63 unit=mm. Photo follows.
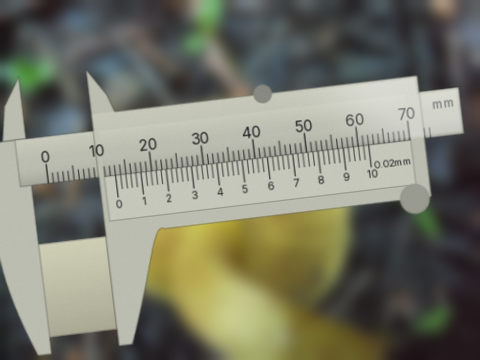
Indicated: value=13.0 unit=mm
